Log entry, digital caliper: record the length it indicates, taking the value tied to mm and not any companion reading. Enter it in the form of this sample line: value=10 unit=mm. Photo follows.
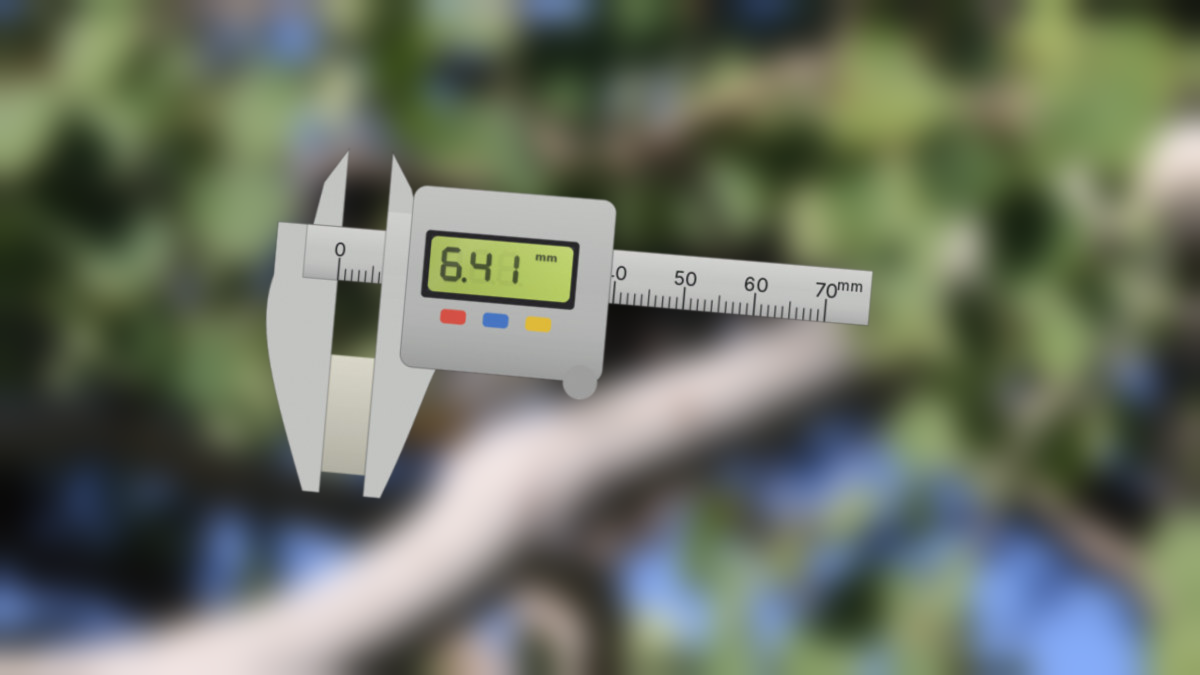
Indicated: value=6.41 unit=mm
